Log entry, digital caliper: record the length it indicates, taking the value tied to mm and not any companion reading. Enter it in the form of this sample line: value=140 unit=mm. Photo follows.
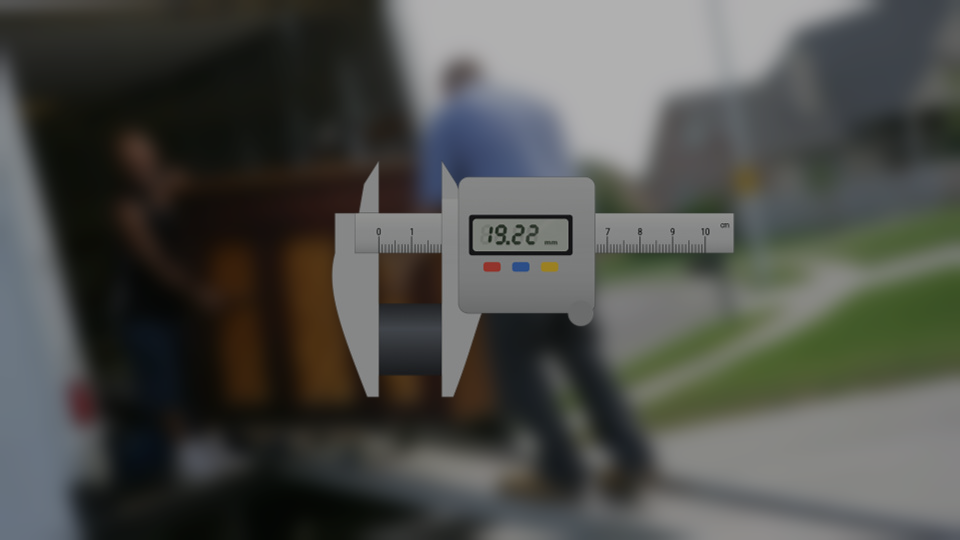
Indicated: value=19.22 unit=mm
